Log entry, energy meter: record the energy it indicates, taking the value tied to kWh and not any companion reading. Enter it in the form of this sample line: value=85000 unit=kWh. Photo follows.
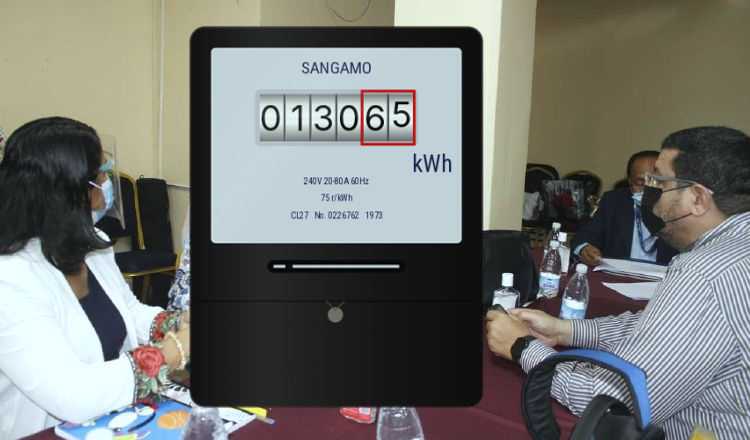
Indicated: value=130.65 unit=kWh
